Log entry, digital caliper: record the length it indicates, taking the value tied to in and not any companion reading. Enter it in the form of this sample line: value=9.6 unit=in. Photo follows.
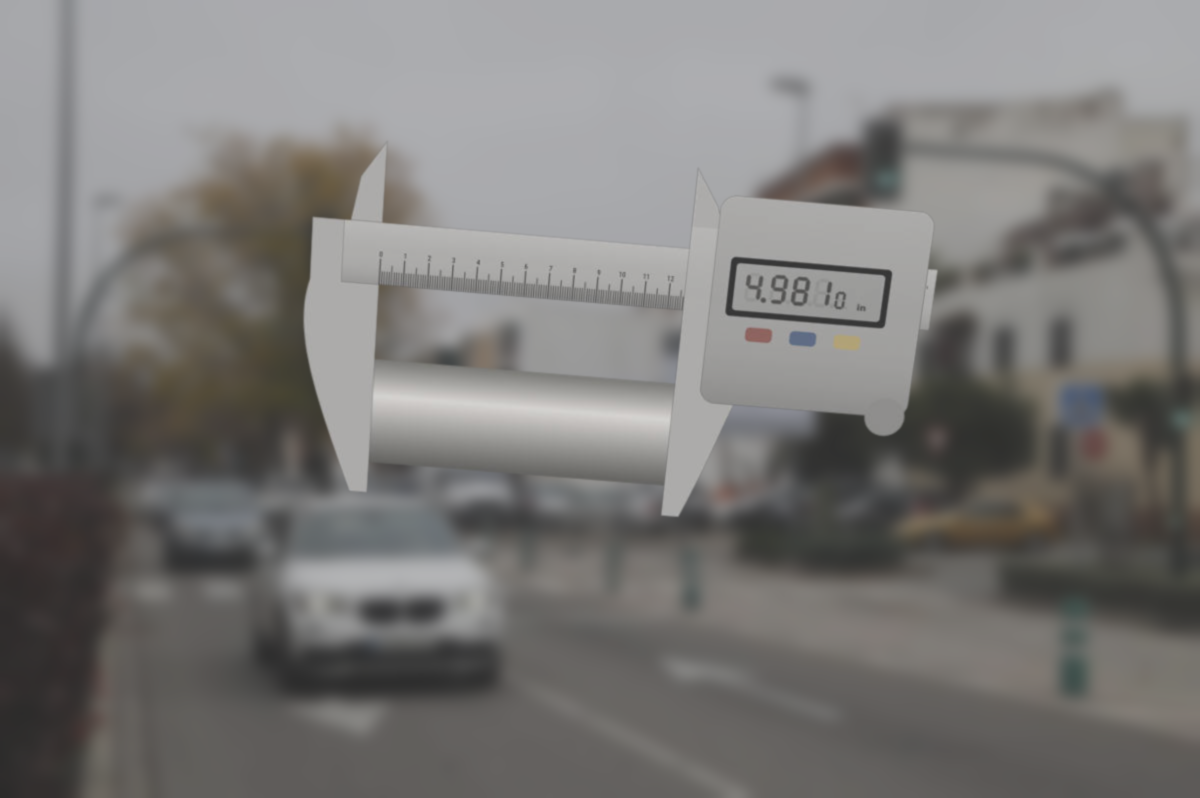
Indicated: value=4.9810 unit=in
